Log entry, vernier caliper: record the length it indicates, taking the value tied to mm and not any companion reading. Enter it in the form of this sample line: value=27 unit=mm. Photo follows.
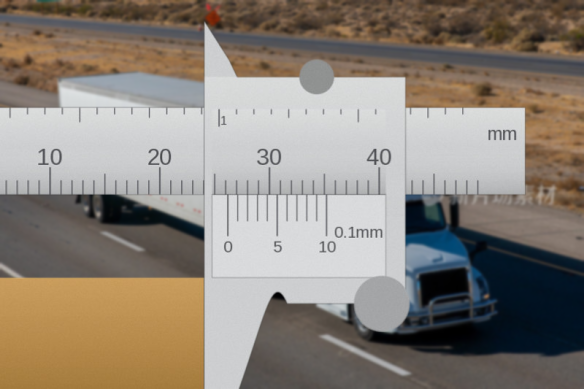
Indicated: value=26.2 unit=mm
